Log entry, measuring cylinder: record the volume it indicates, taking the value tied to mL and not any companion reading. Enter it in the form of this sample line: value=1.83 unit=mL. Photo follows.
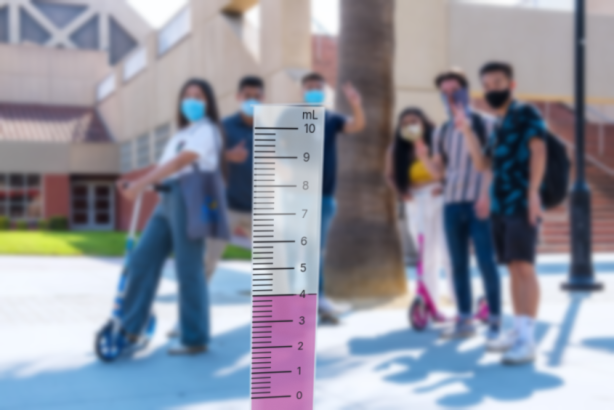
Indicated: value=4 unit=mL
